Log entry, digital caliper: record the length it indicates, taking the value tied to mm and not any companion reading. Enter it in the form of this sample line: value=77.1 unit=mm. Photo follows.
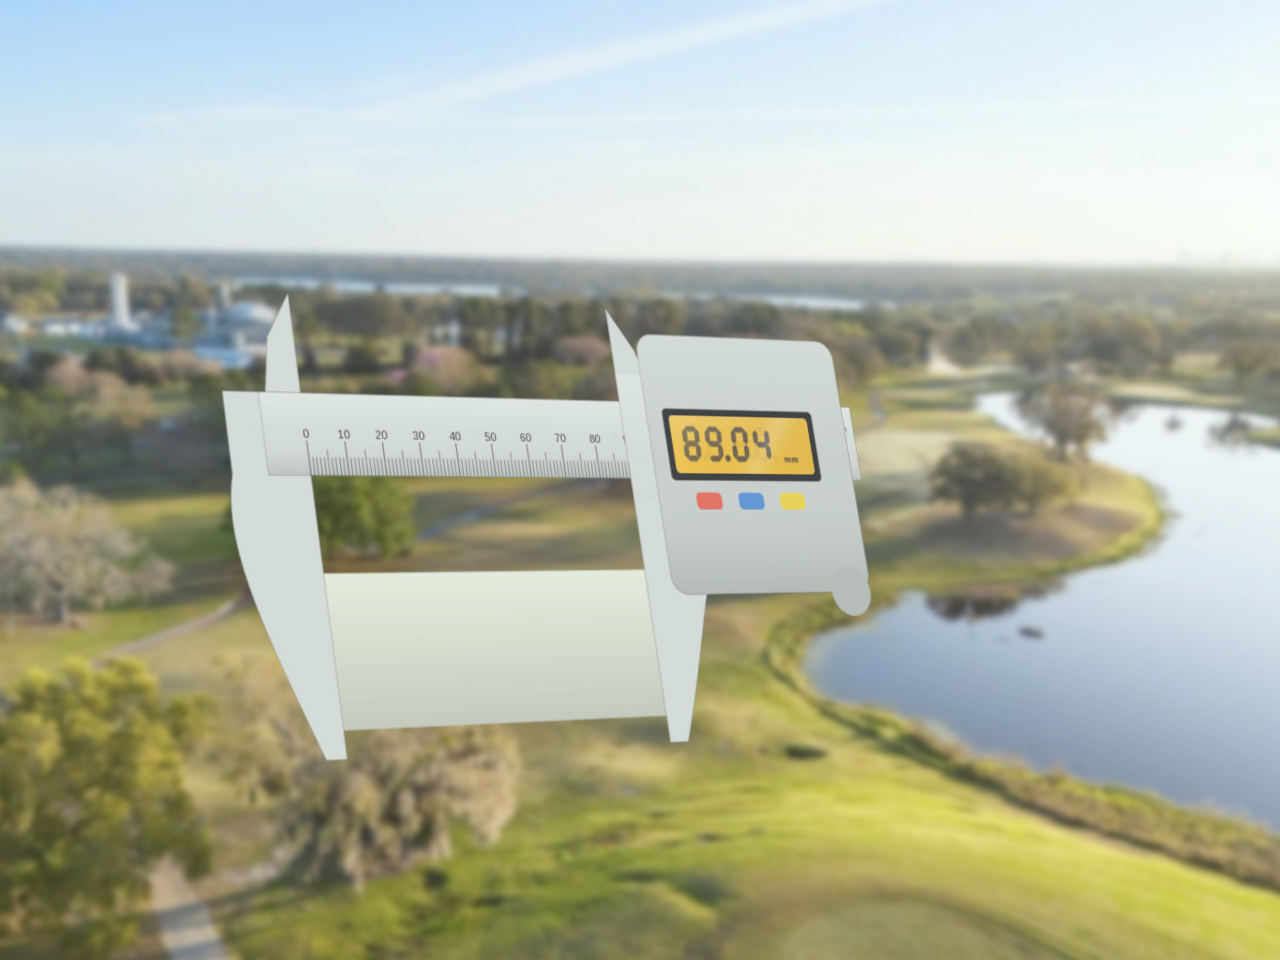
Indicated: value=89.04 unit=mm
